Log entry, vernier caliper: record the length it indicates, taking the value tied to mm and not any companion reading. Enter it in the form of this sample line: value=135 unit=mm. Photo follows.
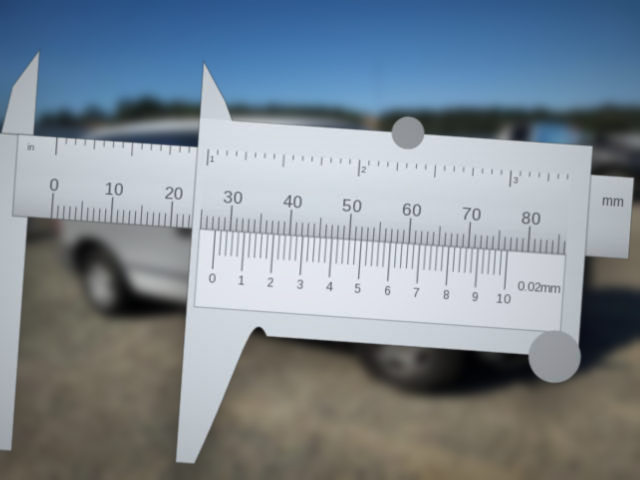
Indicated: value=27.5 unit=mm
